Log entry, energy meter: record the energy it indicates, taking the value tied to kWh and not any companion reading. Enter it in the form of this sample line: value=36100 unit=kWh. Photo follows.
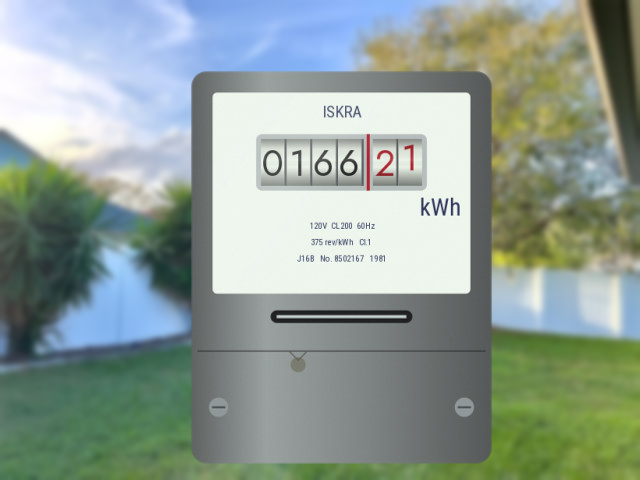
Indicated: value=166.21 unit=kWh
